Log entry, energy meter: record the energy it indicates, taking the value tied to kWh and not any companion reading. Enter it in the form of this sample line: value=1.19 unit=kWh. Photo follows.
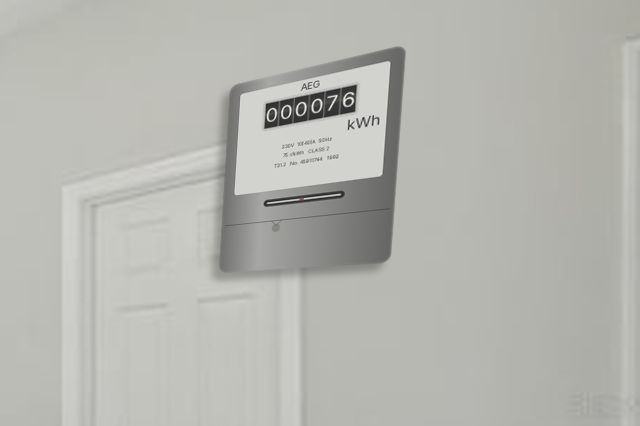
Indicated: value=76 unit=kWh
